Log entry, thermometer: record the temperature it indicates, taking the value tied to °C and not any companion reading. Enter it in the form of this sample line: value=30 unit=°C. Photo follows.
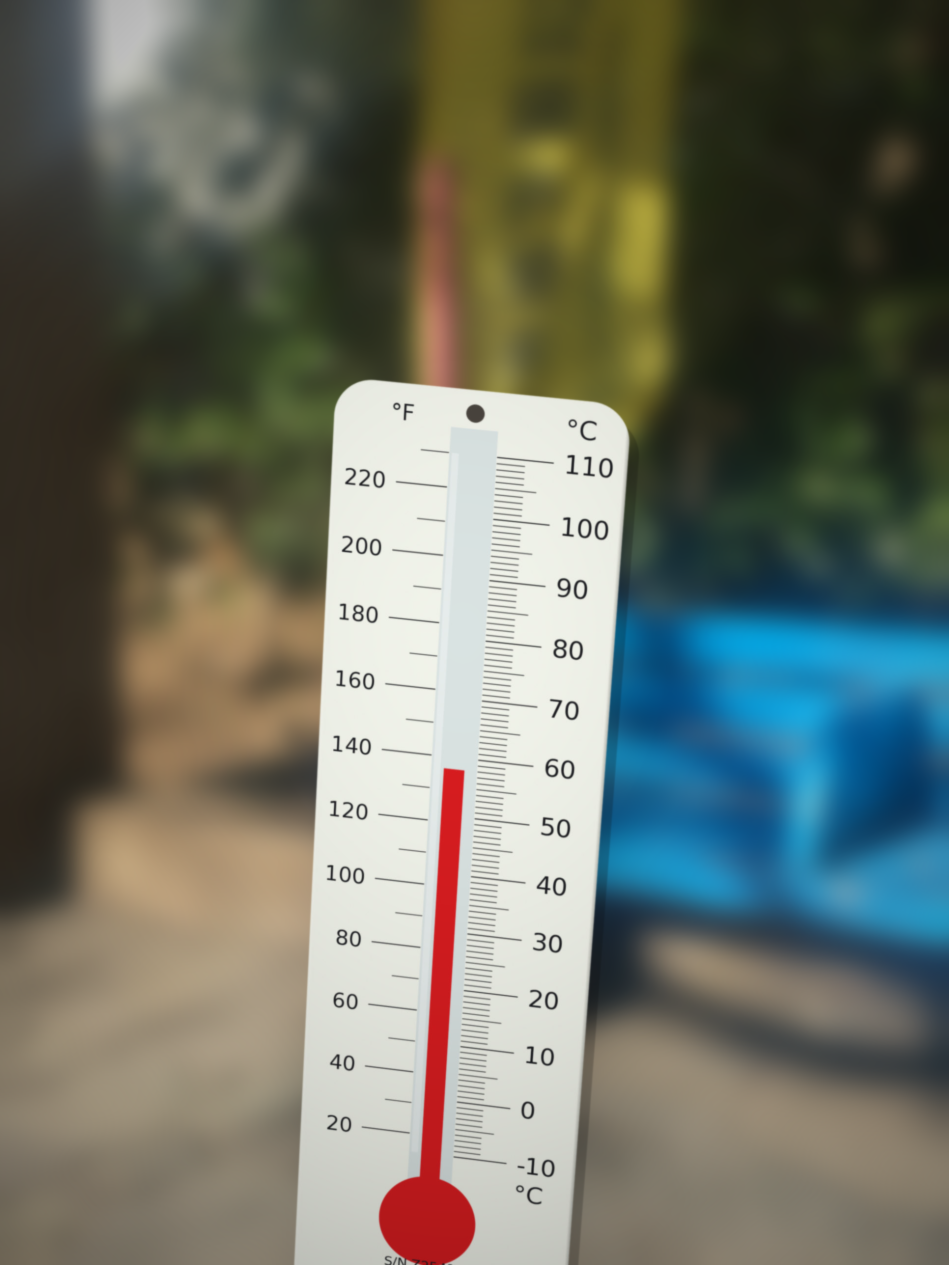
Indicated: value=58 unit=°C
